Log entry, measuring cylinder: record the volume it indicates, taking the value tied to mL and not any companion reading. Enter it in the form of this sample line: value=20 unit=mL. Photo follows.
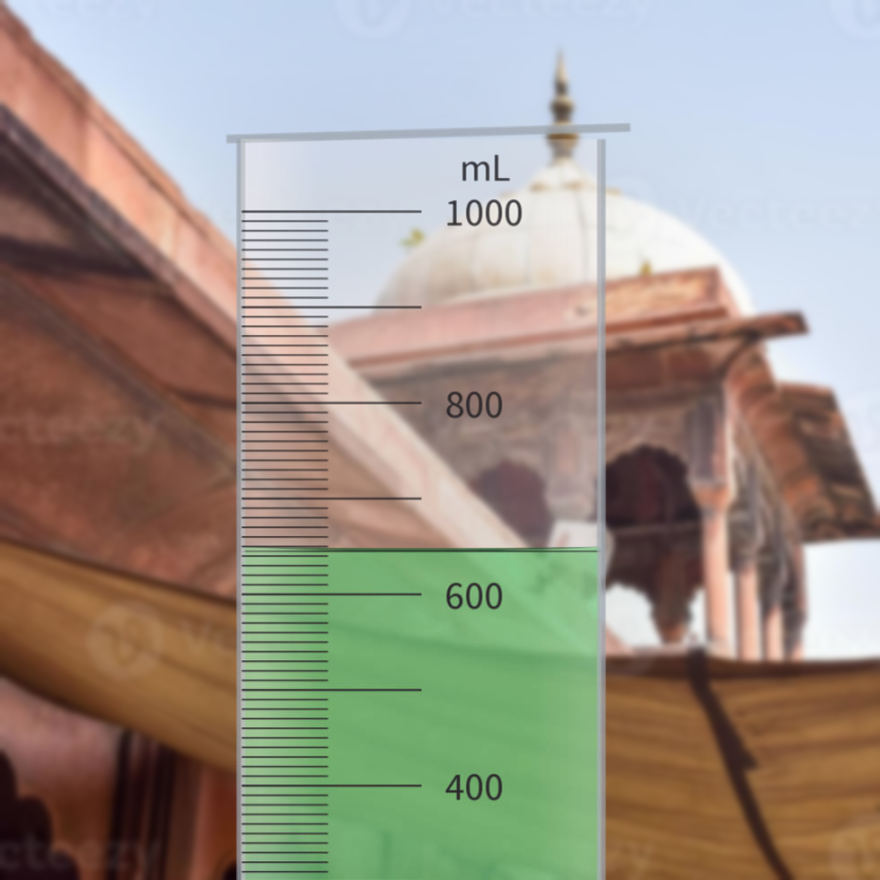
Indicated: value=645 unit=mL
